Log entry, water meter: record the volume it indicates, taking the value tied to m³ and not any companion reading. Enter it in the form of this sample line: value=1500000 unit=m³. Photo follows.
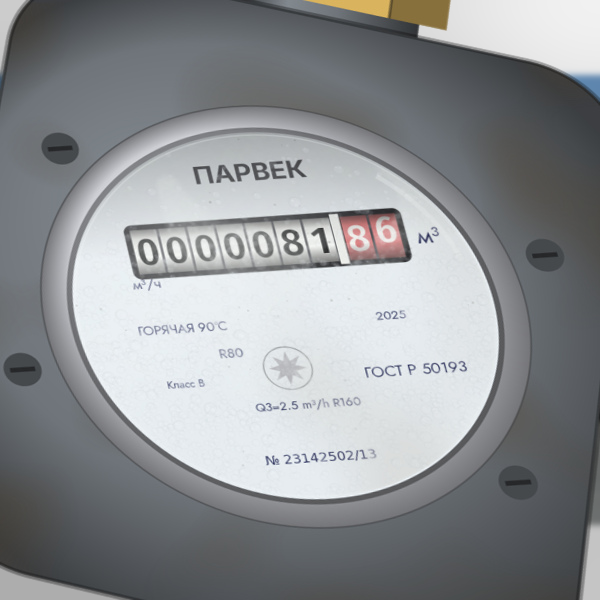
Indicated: value=81.86 unit=m³
